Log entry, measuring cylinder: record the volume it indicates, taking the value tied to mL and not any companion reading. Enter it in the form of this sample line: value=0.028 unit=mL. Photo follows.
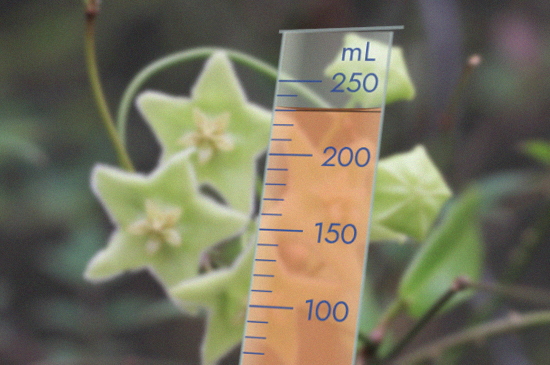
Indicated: value=230 unit=mL
